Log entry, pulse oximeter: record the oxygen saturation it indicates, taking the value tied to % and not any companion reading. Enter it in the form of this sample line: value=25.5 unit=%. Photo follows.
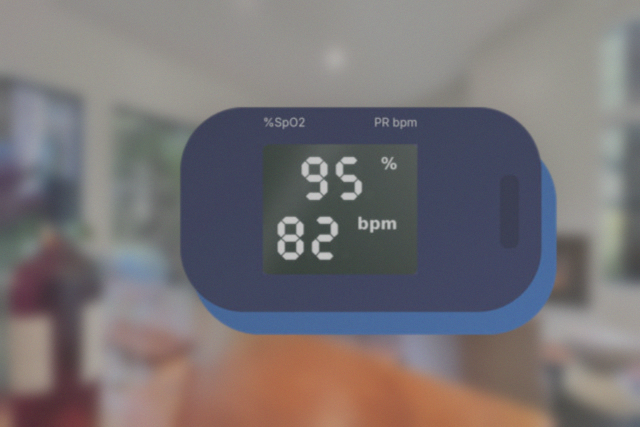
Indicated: value=95 unit=%
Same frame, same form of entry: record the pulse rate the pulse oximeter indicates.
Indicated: value=82 unit=bpm
